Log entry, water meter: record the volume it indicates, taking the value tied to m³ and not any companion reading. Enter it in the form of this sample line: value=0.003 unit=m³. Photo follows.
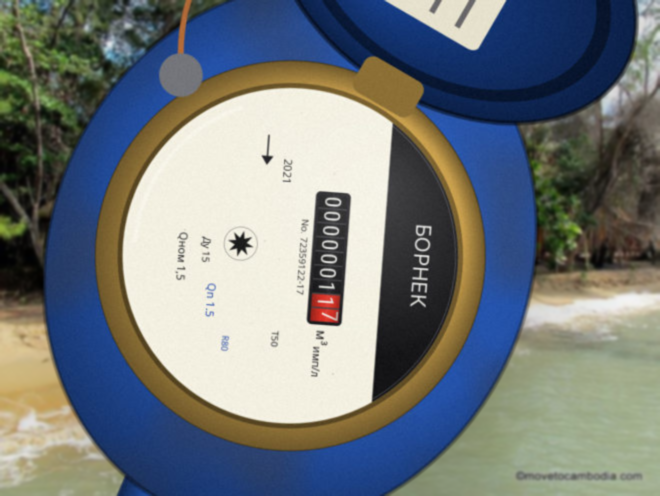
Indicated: value=1.17 unit=m³
